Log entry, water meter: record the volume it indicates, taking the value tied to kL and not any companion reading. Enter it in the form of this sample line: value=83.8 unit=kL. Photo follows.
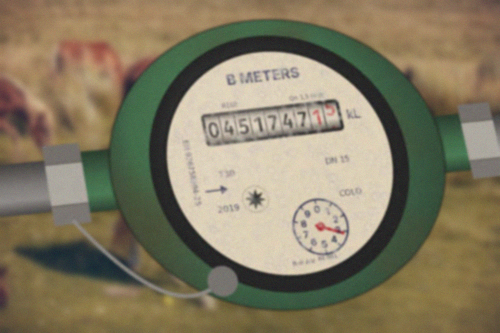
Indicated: value=451747.153 unit=kL
